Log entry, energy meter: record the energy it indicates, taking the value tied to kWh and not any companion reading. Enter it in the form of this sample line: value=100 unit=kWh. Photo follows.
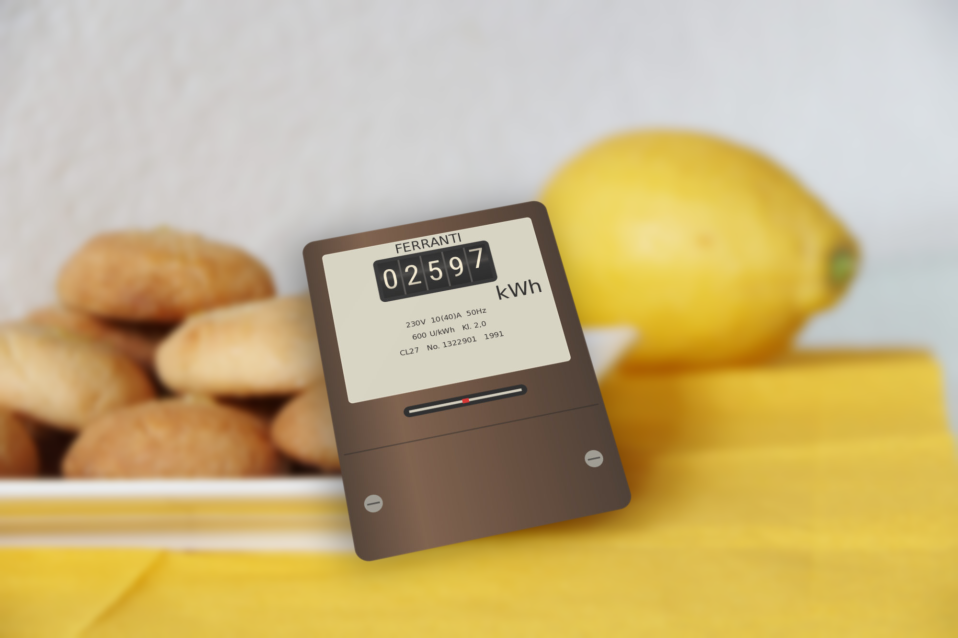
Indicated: value=2597 unit=kWh
